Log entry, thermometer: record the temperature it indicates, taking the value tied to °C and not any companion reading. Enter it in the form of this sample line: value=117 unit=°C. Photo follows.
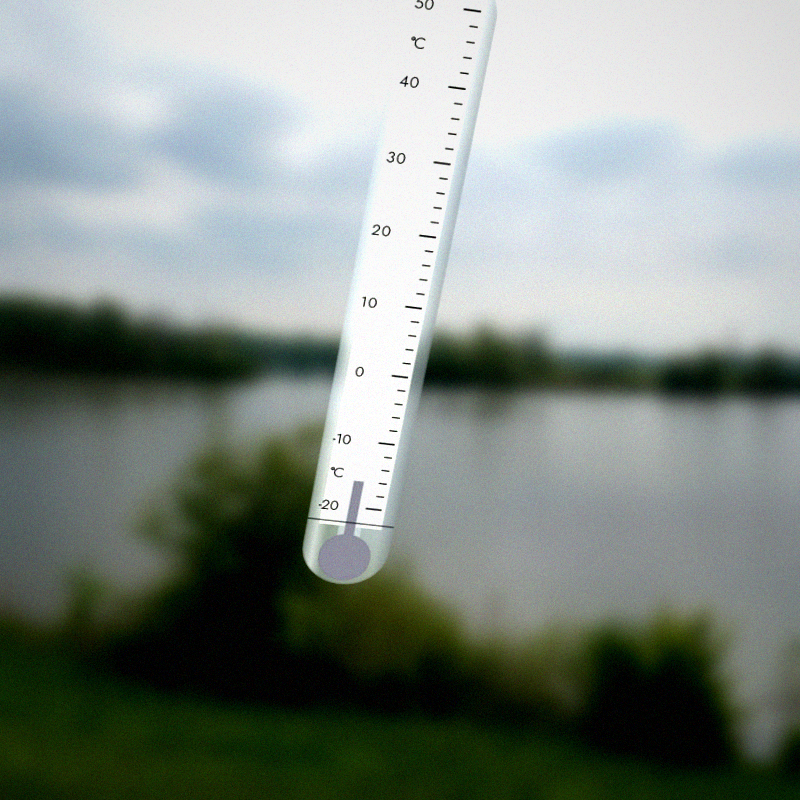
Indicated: value=-16 unit=°C
